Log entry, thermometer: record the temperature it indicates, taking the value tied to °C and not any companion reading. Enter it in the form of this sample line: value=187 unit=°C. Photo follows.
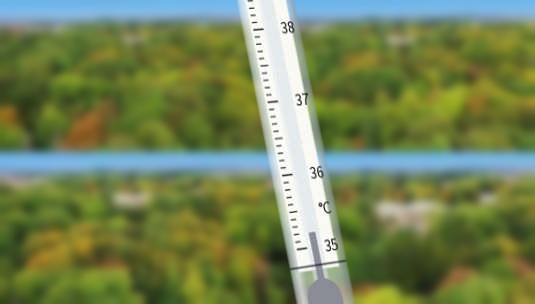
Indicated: value=35.2 unit=°C
